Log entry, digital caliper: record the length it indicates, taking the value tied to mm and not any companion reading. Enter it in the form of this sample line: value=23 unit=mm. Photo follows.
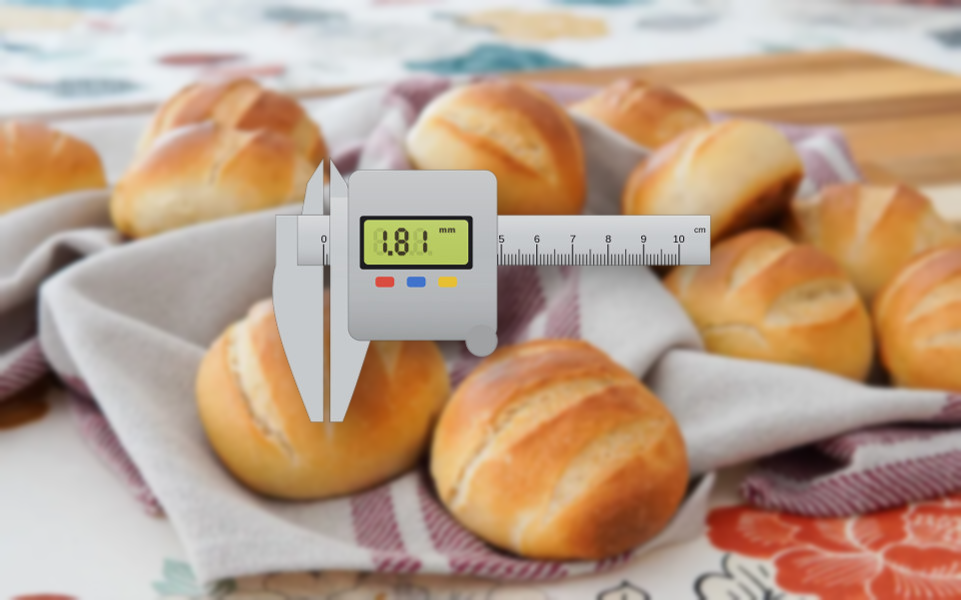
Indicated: value=1.81 unit=mm
